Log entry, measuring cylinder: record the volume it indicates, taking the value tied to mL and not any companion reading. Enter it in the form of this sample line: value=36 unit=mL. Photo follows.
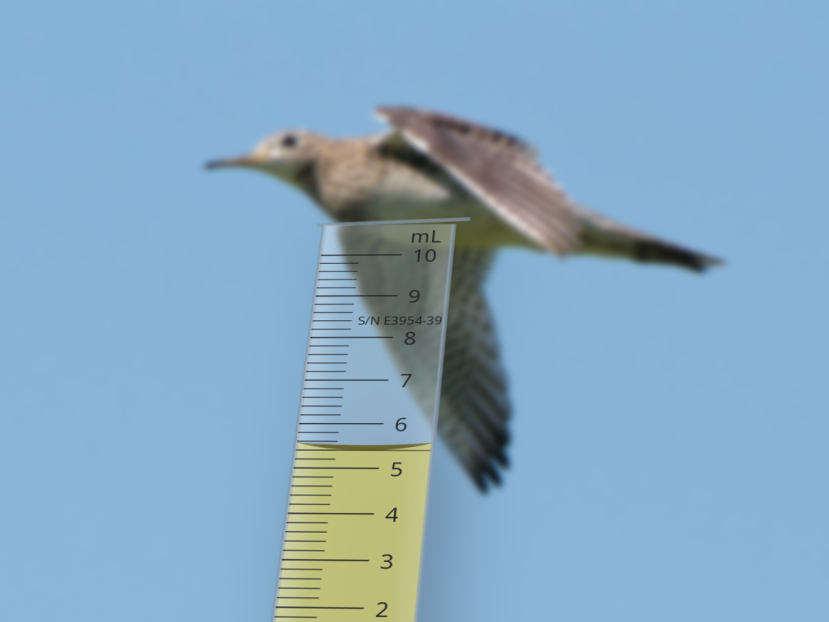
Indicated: value=5.4 unit=mL
